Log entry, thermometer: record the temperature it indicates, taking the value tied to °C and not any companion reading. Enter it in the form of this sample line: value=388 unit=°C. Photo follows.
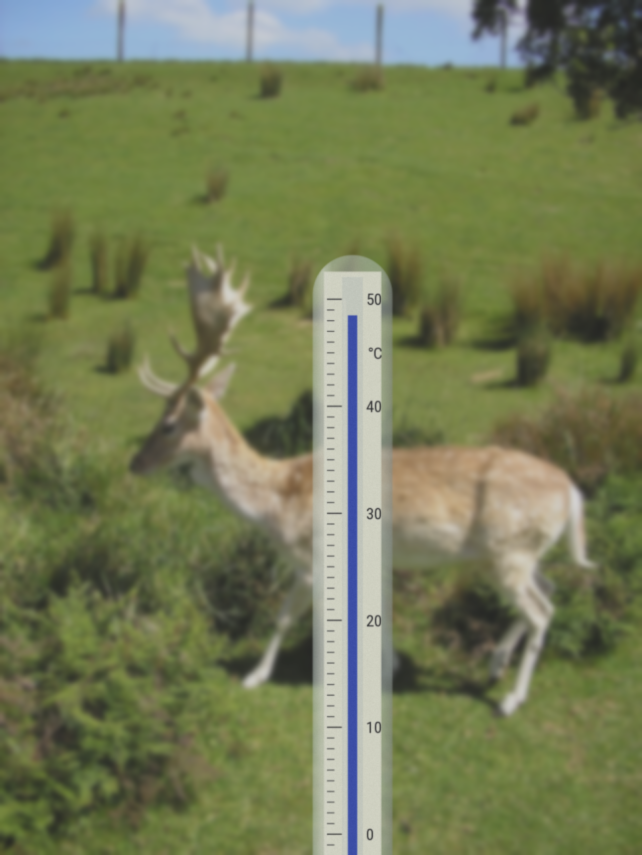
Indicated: value=48.5 unit=°C
